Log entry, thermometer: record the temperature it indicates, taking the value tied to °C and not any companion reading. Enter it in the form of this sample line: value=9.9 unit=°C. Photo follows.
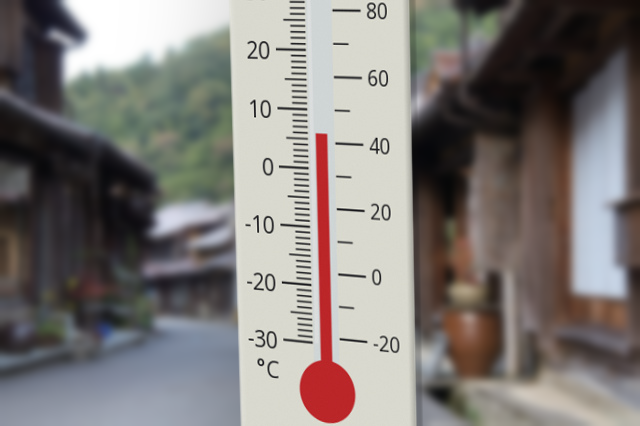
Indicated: value=6 unit=°C
